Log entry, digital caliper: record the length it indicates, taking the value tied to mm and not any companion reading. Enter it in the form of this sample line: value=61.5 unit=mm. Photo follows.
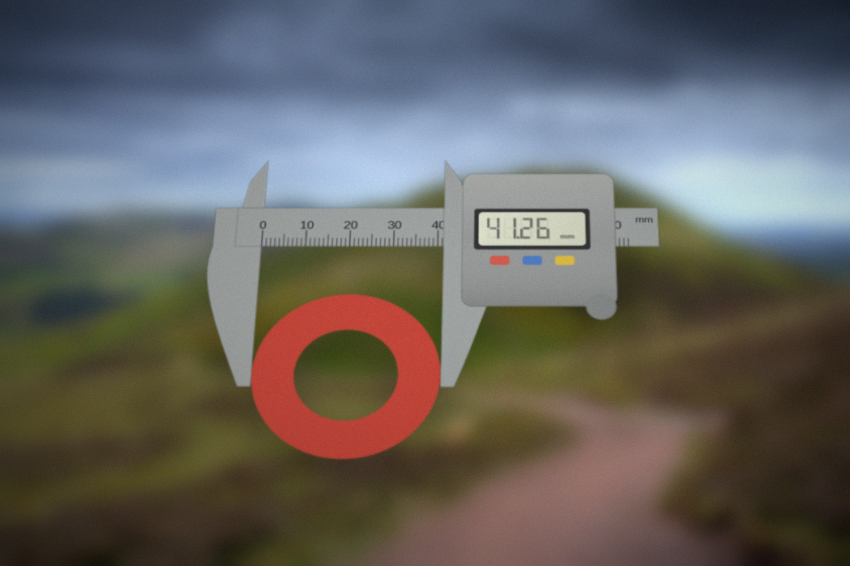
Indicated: value=41.26 unit=mm
